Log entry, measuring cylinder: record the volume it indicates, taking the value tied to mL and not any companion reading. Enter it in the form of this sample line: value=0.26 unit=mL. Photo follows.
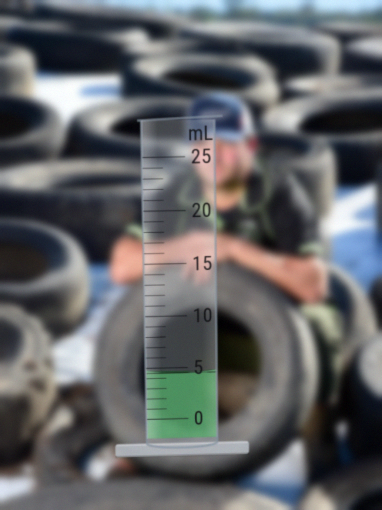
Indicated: value=4.5 unit=mL
